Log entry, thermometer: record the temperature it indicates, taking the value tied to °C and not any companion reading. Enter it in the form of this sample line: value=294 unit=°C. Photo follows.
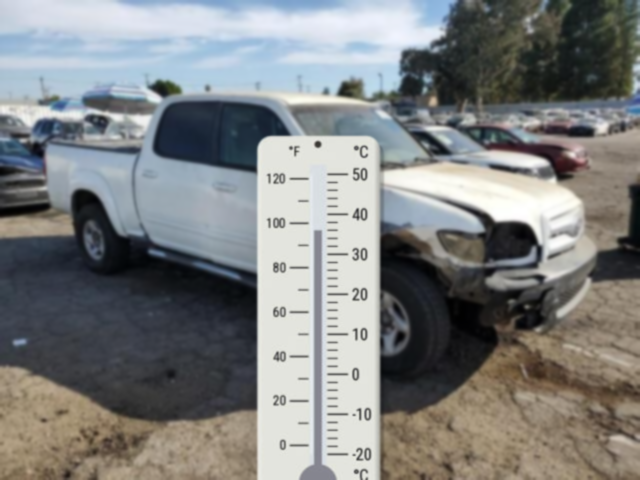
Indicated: value=36 unit=°C
